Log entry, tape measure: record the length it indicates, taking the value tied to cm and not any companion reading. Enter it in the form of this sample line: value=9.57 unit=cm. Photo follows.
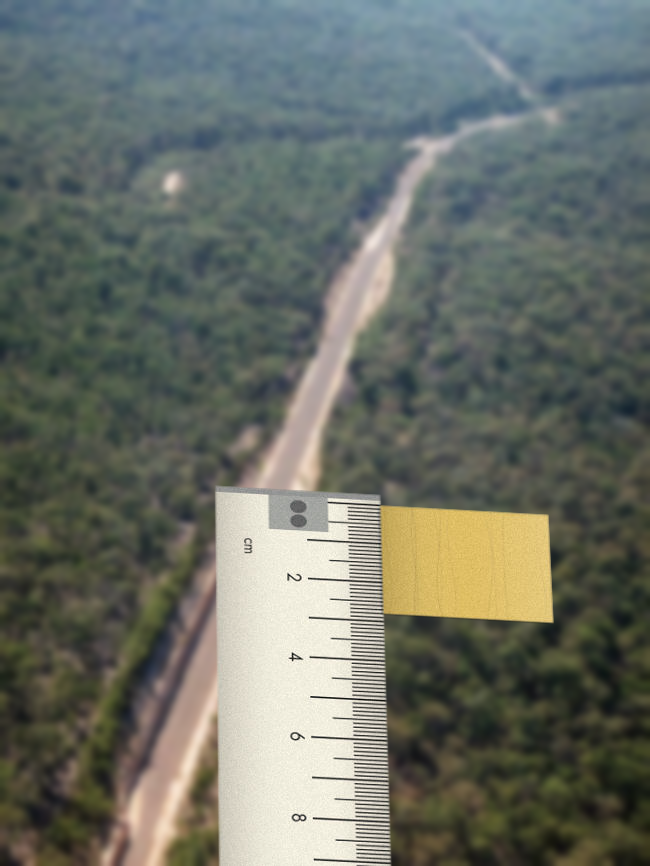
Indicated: value=2.8 unit=cm
